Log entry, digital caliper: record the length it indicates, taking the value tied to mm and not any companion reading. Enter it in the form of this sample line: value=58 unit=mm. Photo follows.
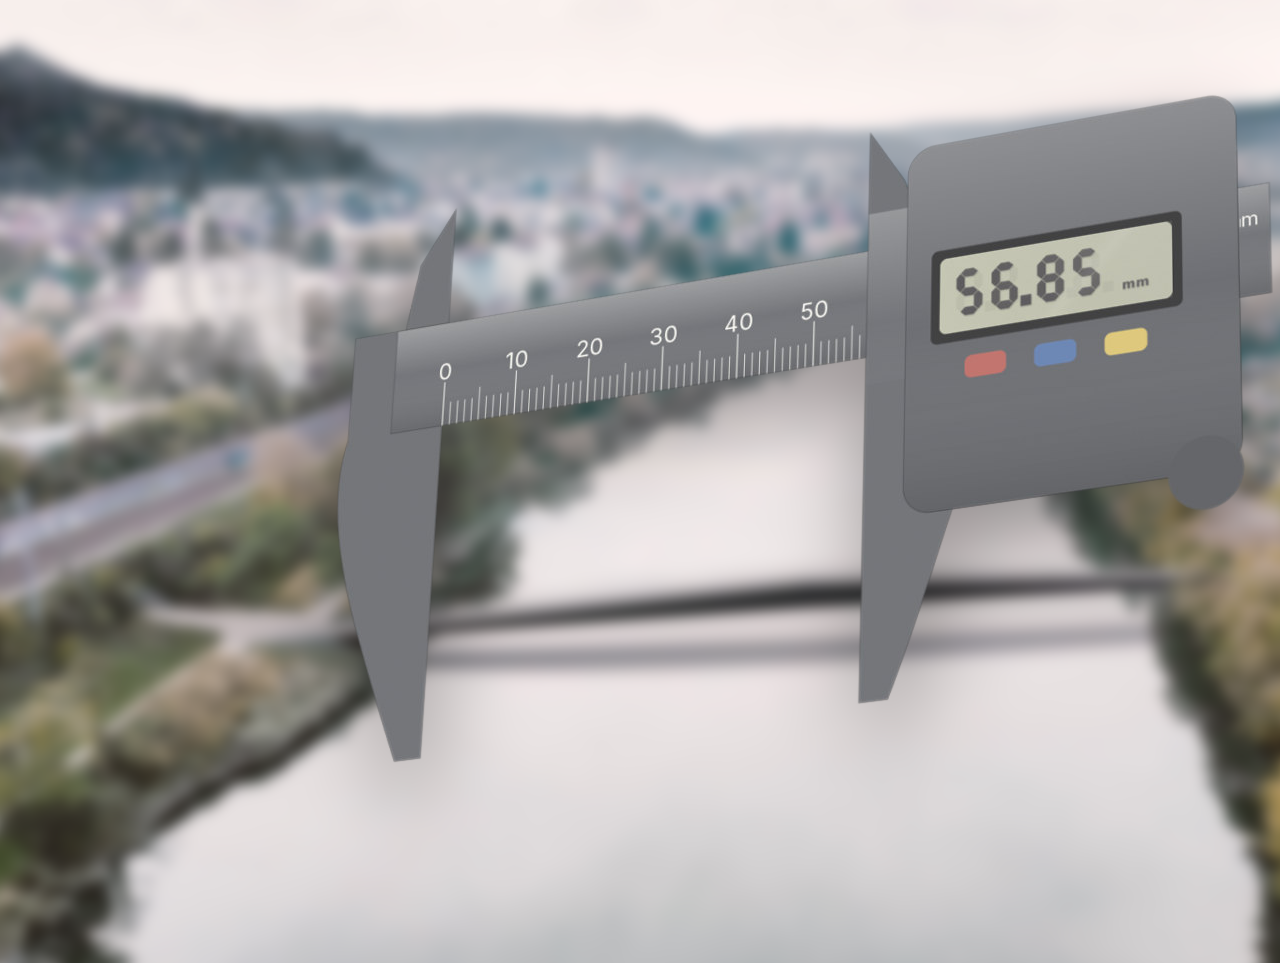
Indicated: value=56.85 unit=mm
